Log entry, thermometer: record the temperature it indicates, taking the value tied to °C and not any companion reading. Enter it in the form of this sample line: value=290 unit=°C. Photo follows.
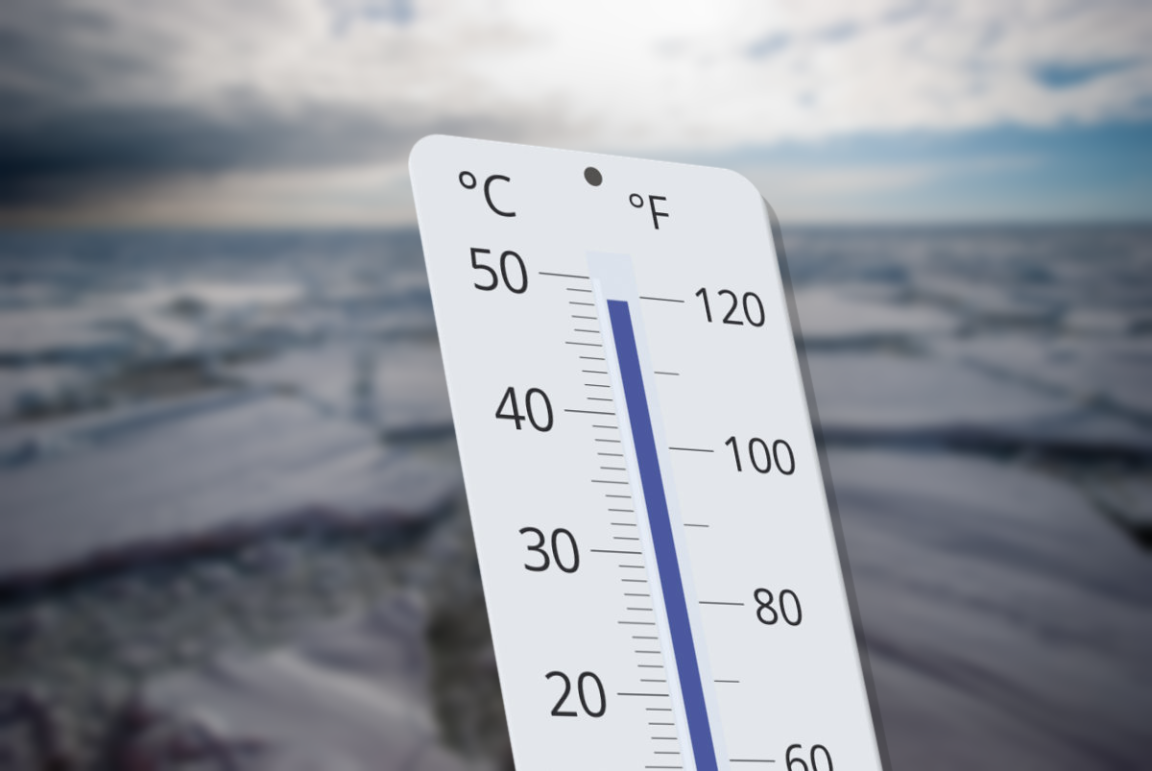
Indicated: value=48.5 unit=°C
